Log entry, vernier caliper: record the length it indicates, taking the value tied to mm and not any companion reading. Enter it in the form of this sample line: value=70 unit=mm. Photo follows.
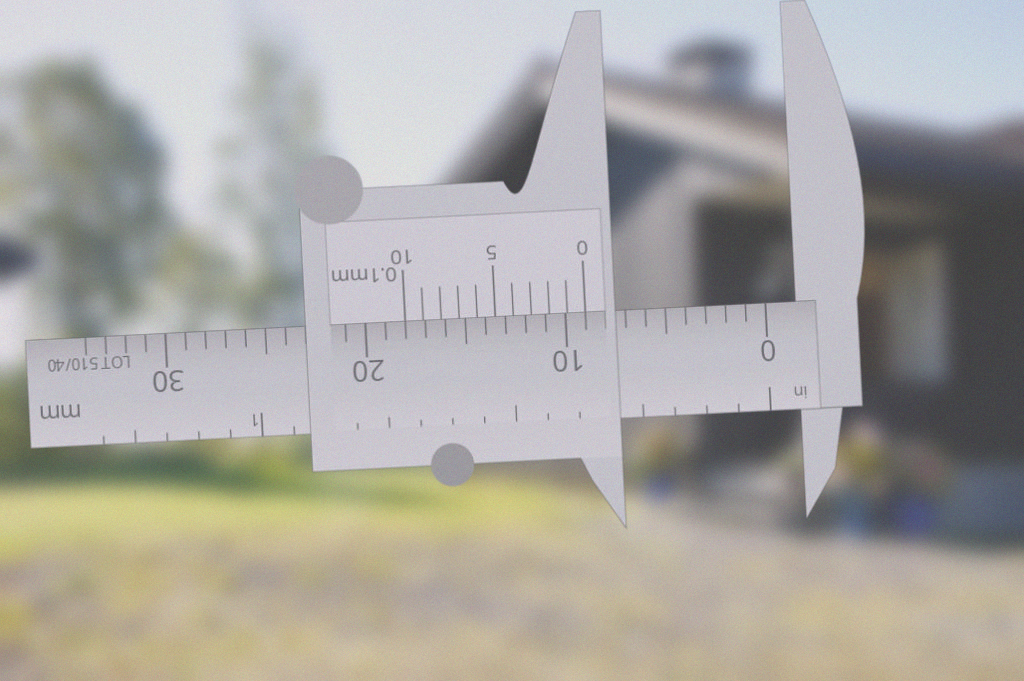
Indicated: value=9.0 unit=mm
